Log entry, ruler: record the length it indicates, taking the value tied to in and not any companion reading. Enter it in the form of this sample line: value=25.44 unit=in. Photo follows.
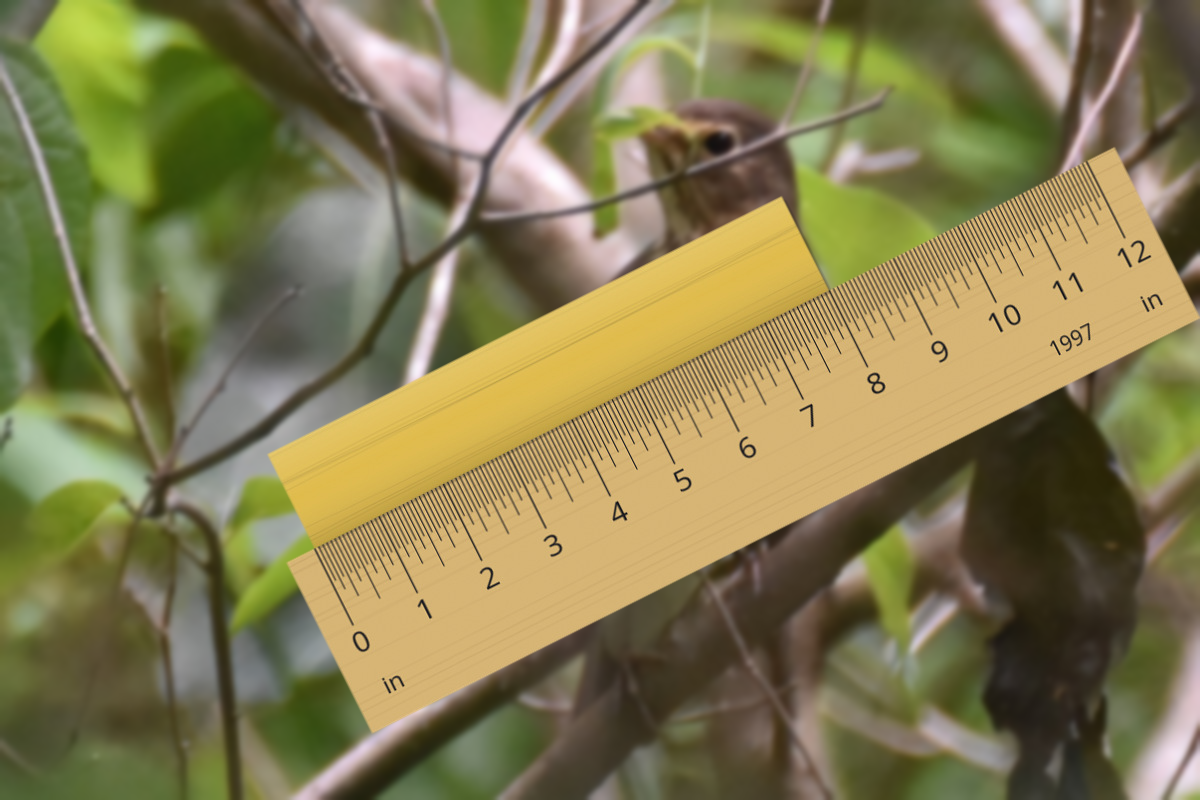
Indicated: value=8 unit=in
